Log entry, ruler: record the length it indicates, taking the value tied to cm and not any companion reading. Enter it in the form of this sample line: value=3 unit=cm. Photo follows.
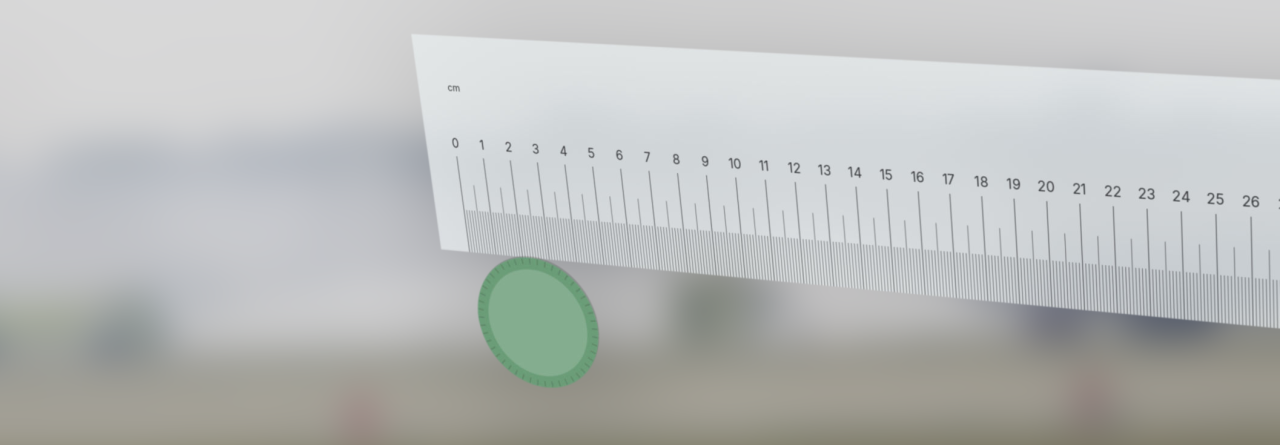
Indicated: value=4.5 unit=cm
